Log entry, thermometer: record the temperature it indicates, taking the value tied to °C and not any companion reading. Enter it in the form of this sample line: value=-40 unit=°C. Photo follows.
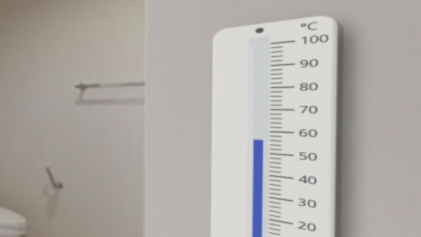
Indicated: value=56 unit=°C
